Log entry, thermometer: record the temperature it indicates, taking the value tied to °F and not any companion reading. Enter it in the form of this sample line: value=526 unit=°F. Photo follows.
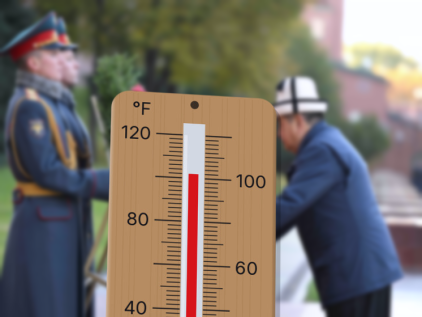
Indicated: value=102 unit=°F
